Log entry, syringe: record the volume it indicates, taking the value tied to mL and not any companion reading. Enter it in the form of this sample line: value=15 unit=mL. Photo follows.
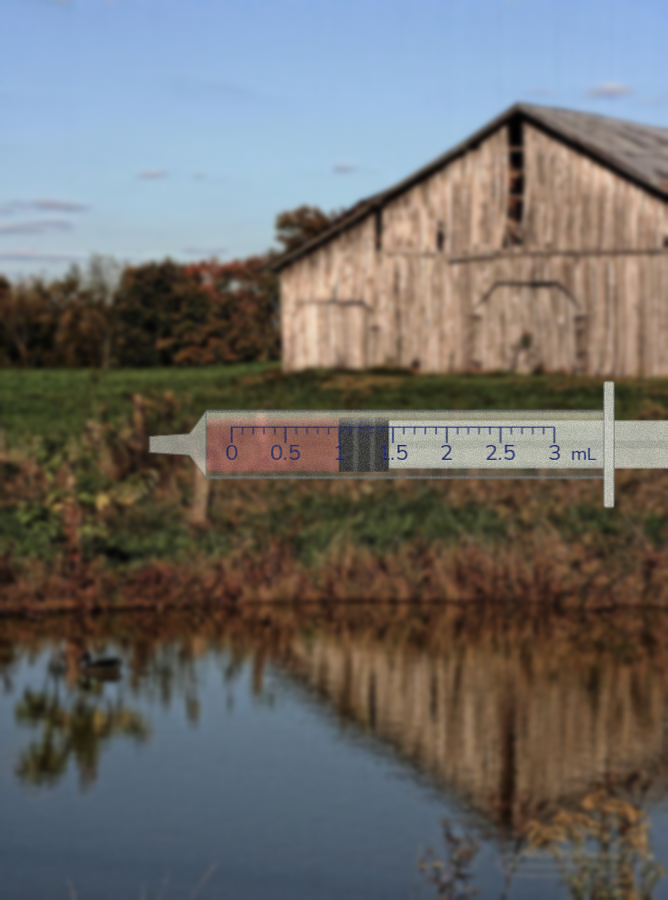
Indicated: value=1 unit=mL
